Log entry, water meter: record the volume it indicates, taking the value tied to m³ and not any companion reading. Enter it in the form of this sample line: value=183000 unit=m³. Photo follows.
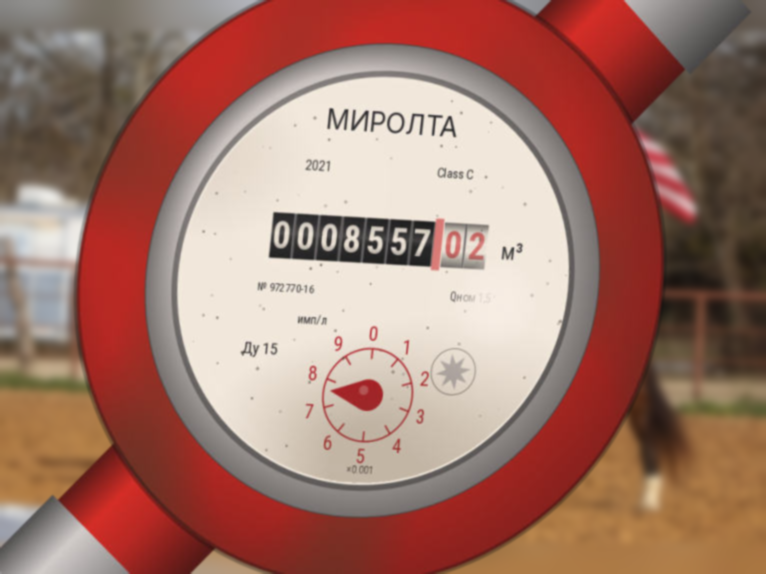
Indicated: value=8557.027 unit=m³
